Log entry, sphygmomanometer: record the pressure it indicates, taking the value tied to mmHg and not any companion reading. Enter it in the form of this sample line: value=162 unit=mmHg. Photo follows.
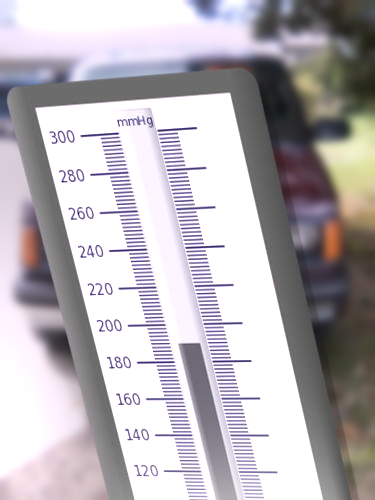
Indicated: value=190 unit=mmHg
